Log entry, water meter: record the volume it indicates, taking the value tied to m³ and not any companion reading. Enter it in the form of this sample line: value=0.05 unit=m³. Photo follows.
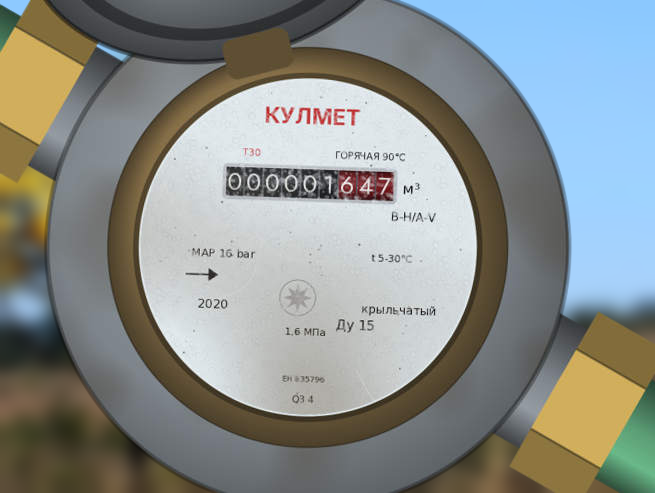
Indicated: value=1.647 unit=m³
